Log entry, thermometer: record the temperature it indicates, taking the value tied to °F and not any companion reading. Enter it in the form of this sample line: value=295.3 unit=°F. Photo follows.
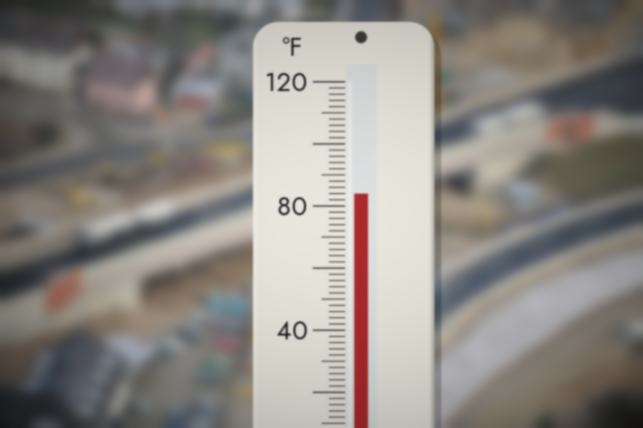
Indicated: value=84 unit=°F
